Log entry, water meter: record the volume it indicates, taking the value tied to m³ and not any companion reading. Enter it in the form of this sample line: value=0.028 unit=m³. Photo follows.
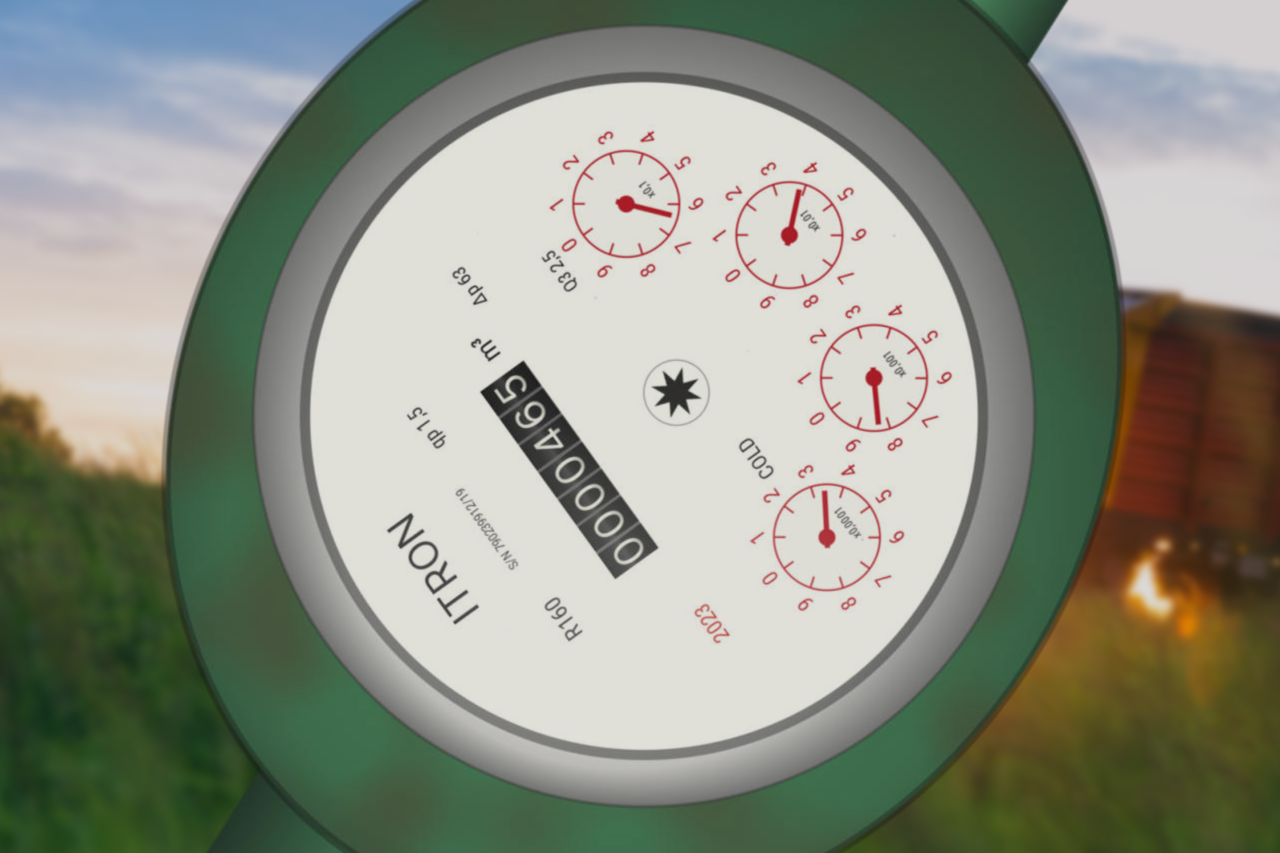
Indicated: value=465.6383 unit=m³
